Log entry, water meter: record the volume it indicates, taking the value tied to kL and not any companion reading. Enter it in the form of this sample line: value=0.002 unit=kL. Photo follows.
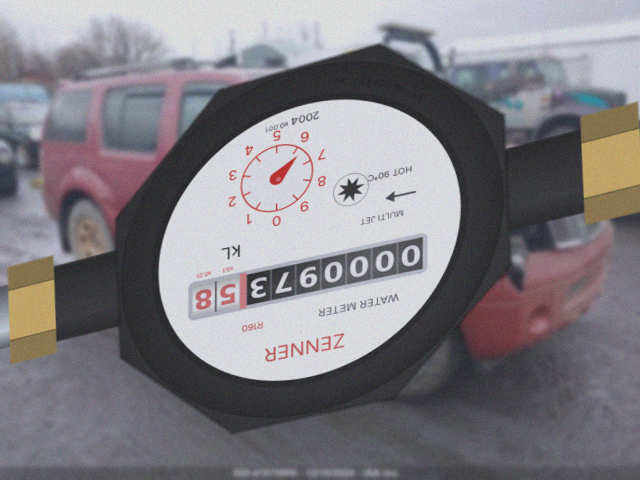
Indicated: value=973.586 unit=kL
